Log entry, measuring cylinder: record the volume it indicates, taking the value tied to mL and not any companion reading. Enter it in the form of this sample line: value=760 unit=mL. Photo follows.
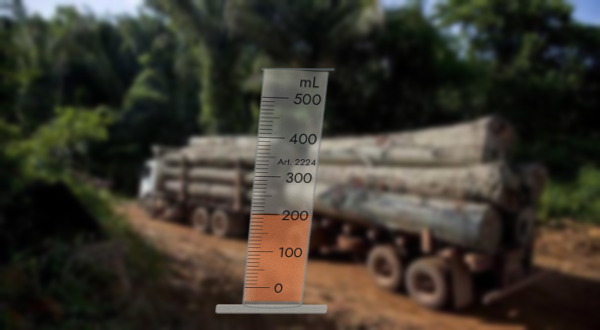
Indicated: value=200 unit=mL
